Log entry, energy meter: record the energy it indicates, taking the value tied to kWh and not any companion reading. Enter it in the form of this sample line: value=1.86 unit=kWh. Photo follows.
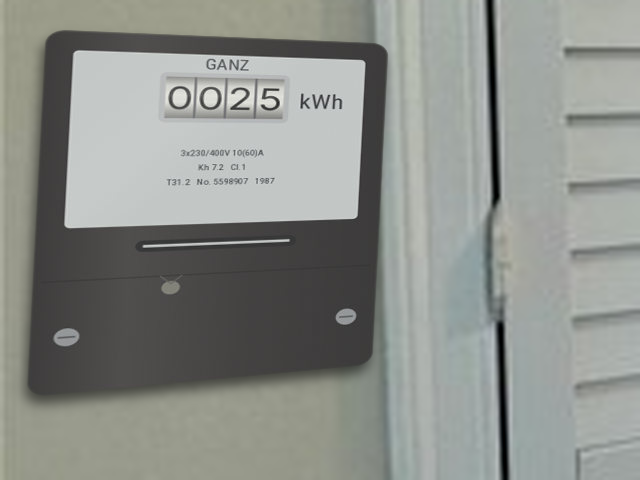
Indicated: value=25 unit=kWh
